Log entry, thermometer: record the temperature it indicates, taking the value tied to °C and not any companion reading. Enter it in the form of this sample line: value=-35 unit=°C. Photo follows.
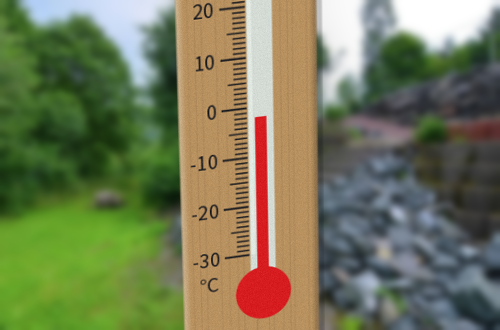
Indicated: value=-2 unit=°C
